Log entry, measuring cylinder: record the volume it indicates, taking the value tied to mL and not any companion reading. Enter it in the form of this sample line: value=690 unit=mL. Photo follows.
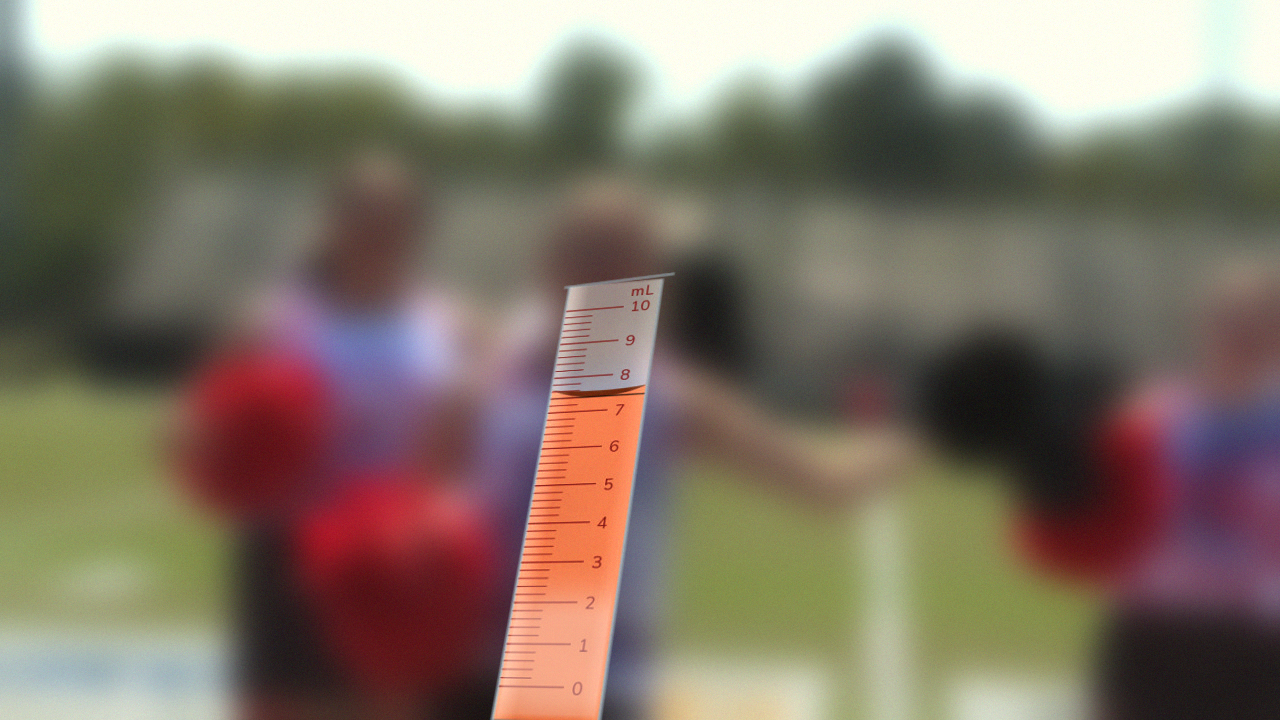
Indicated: value=7.4 unit=mL
